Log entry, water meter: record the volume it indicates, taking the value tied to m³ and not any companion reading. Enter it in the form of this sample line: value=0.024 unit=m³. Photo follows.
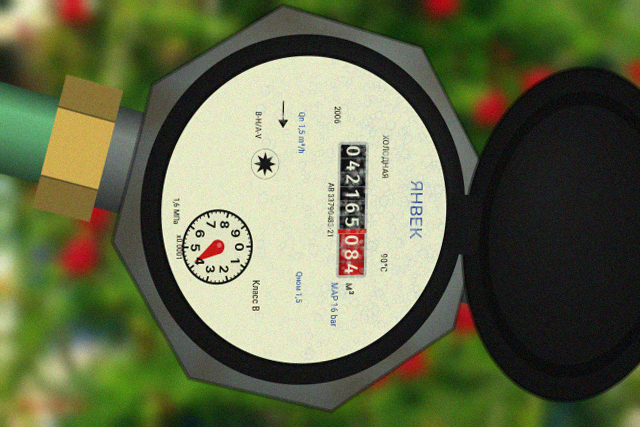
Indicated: value=42165.0844 unit=m³
